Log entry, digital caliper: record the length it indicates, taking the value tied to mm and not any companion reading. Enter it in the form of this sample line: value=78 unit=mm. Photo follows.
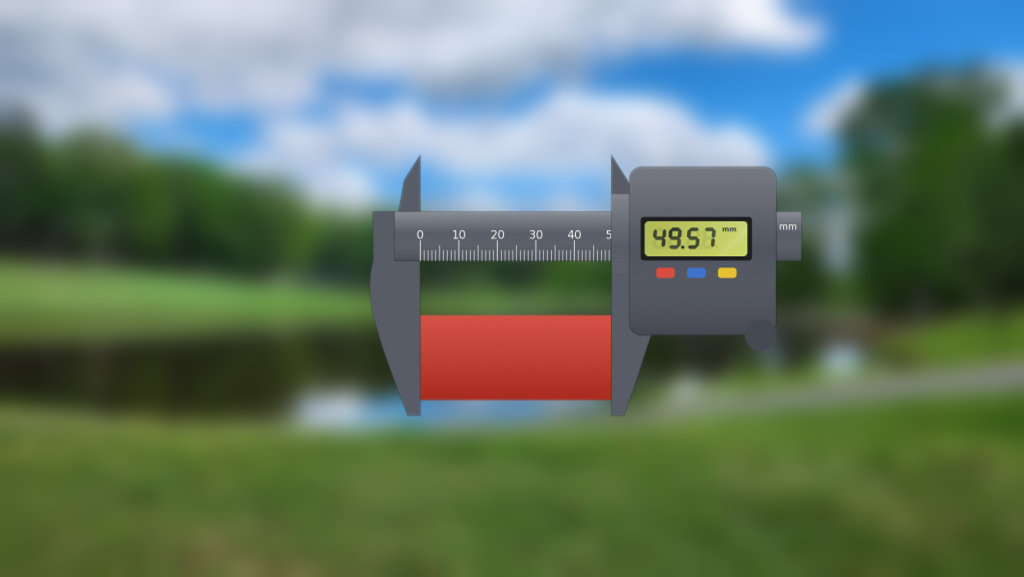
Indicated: value=49.57 unit=mm
